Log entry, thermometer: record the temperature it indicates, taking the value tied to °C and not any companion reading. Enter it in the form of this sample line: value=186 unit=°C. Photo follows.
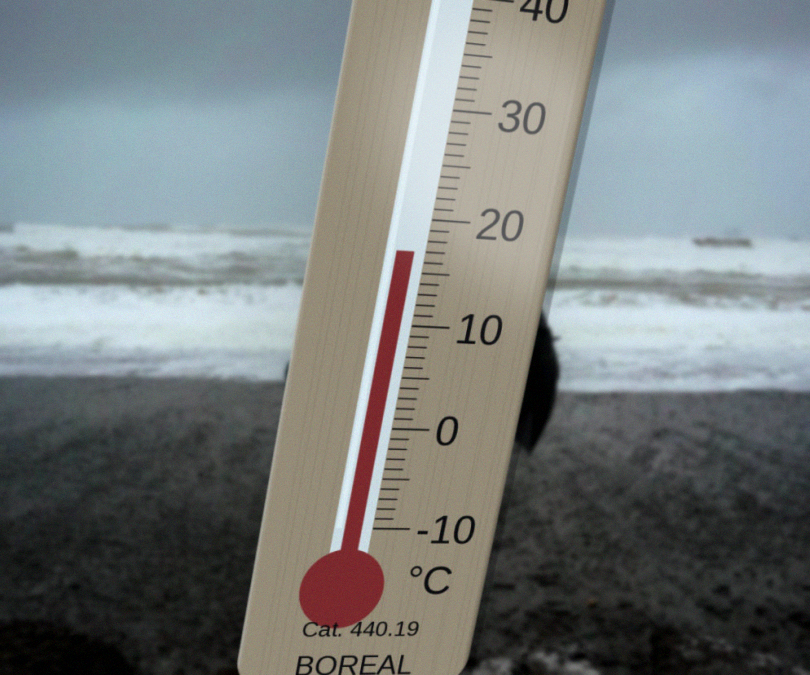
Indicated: value=17 unit=°C
